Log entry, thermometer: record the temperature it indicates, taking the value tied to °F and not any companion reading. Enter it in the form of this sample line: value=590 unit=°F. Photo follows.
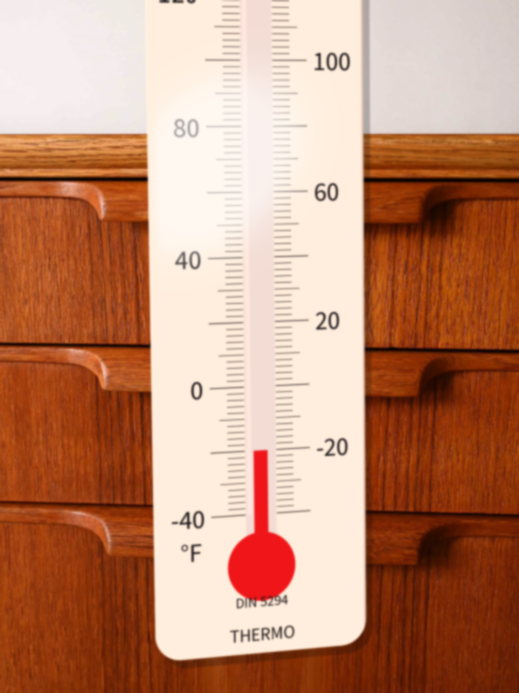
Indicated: value=-20 unit=°F
